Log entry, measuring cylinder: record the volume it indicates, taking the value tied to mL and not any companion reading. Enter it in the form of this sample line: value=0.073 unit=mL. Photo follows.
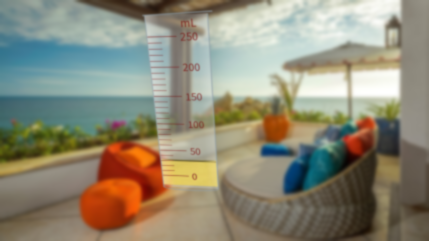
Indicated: value=30 unit=mL
